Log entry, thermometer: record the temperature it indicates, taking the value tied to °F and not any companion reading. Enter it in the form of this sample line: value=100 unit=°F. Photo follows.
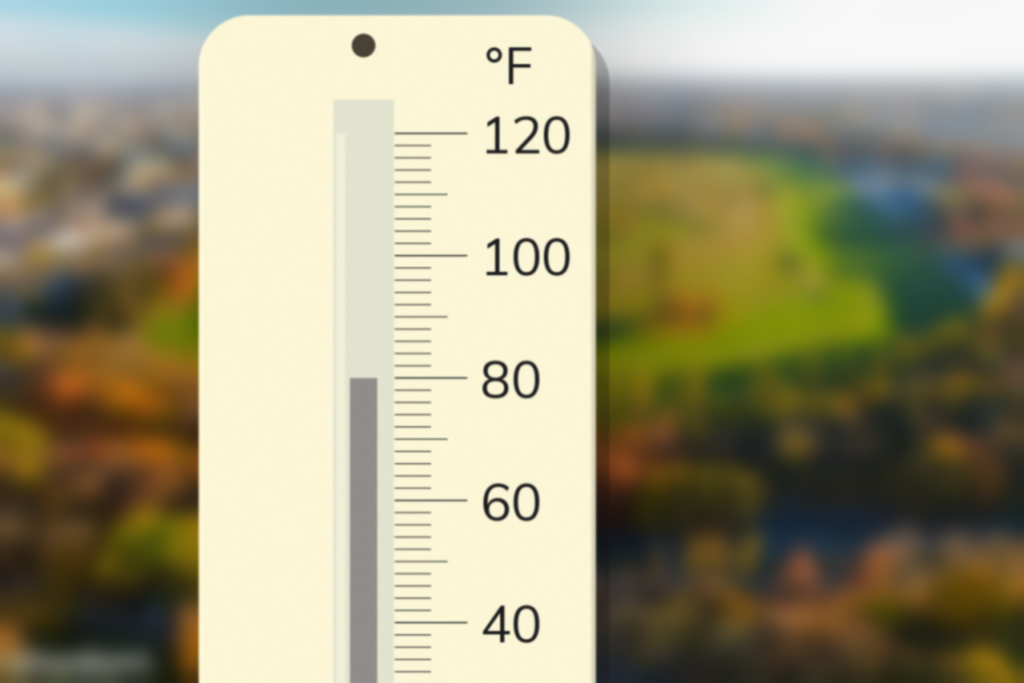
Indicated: value=80 unit=°F
